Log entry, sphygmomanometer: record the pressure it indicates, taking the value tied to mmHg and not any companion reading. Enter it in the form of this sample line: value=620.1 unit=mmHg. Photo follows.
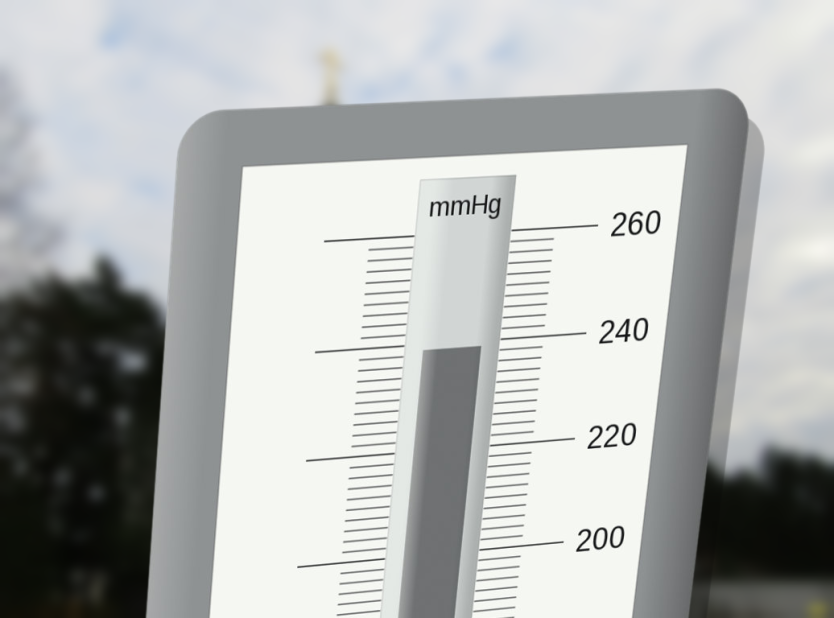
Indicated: value=239 unit=mmHg
